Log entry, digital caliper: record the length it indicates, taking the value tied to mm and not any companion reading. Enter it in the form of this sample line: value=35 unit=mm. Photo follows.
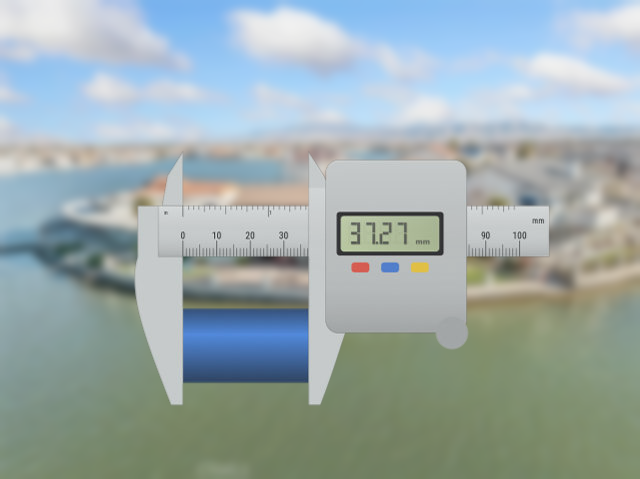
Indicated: value=37.27 unit=mm
